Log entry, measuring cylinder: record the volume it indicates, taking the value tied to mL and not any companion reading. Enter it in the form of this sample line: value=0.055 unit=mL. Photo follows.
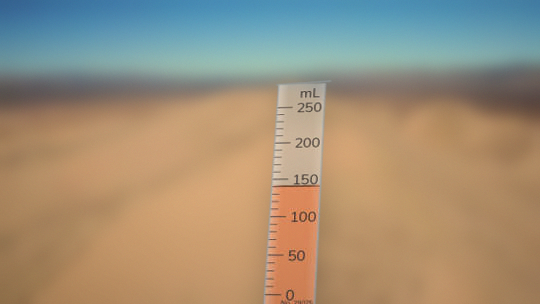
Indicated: value=140 unit=mL
